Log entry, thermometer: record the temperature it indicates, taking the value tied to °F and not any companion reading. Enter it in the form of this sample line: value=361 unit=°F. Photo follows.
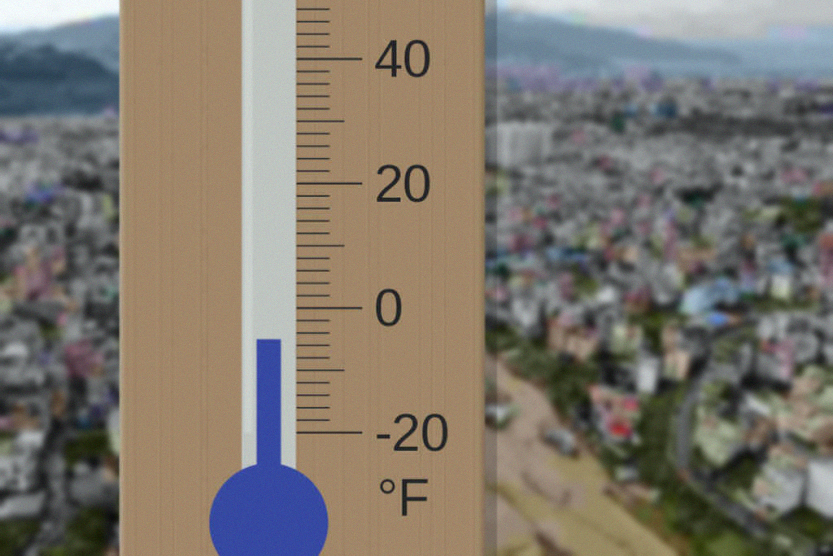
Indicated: value=-5 unit=°F
